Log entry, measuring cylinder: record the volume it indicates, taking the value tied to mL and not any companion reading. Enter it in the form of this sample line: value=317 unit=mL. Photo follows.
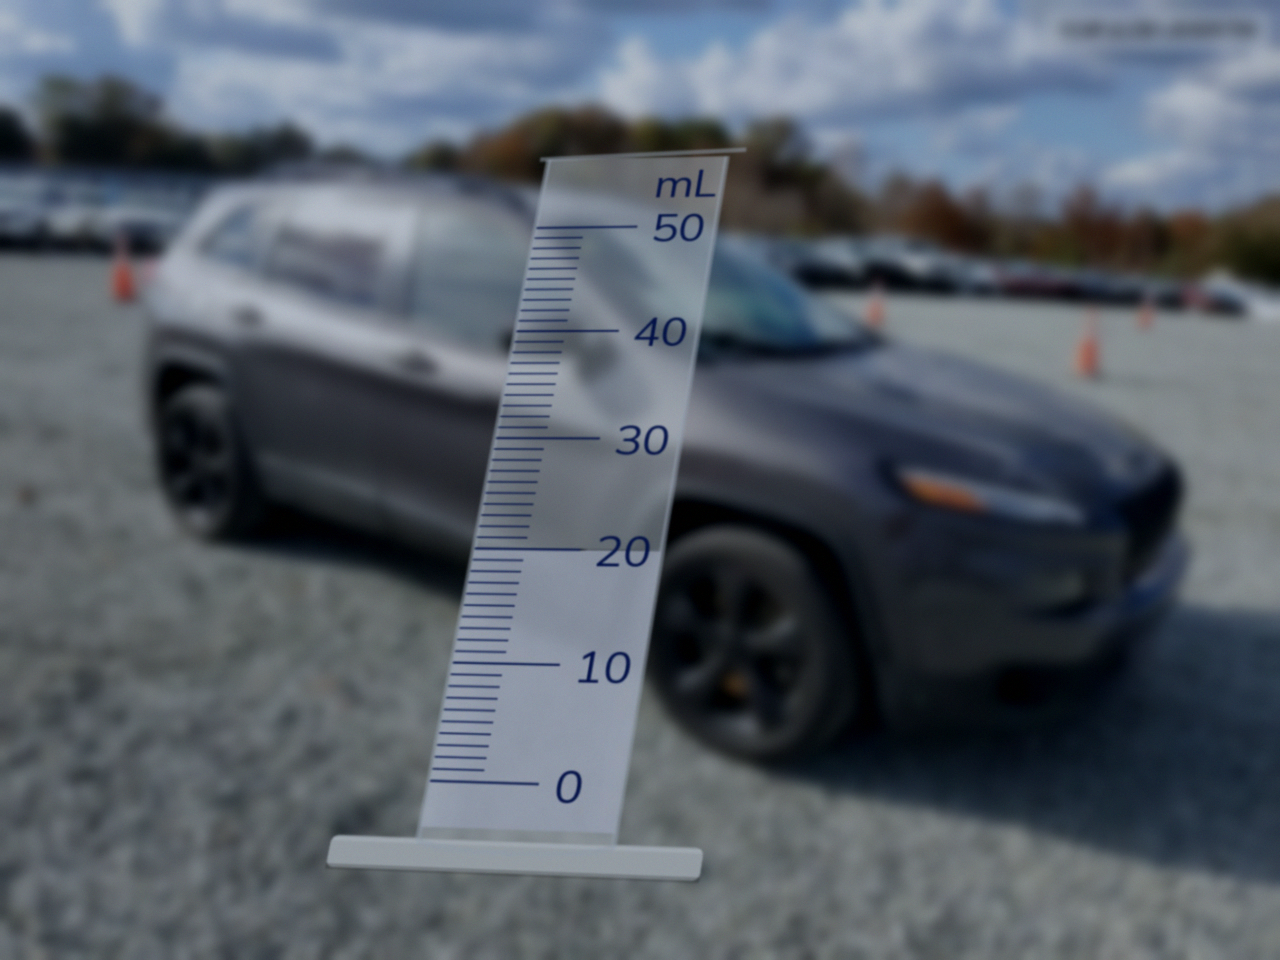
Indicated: value=20 unit=mL
